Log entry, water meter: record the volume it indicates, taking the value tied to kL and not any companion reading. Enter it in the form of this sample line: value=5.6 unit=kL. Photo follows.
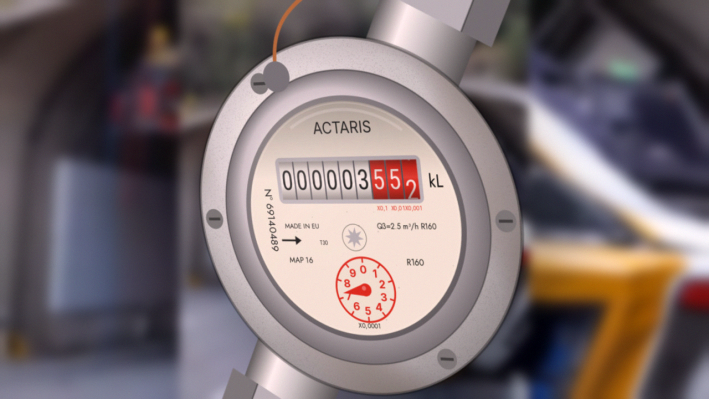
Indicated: value=3.5517 unit=kL
